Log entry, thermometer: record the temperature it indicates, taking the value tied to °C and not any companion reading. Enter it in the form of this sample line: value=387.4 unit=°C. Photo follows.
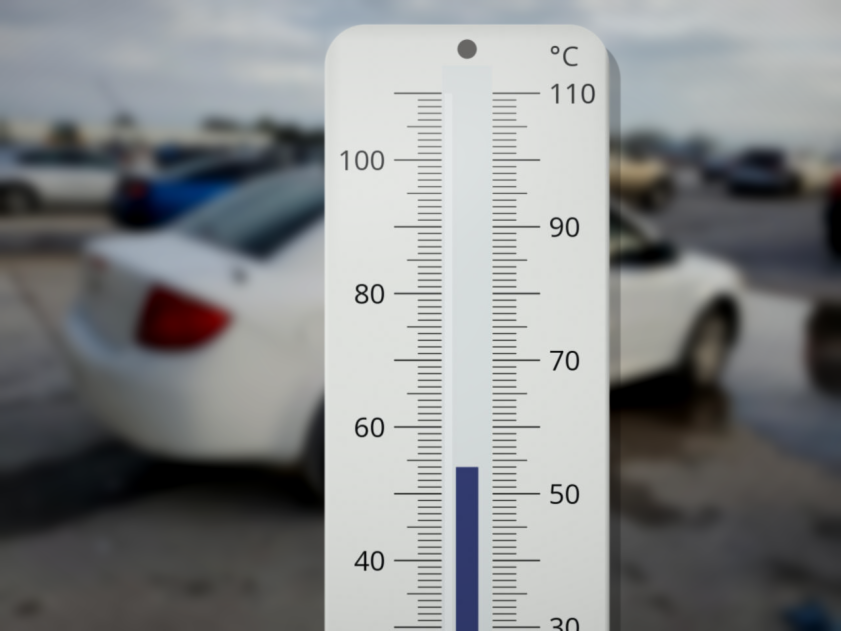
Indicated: value=54 unit=°C
